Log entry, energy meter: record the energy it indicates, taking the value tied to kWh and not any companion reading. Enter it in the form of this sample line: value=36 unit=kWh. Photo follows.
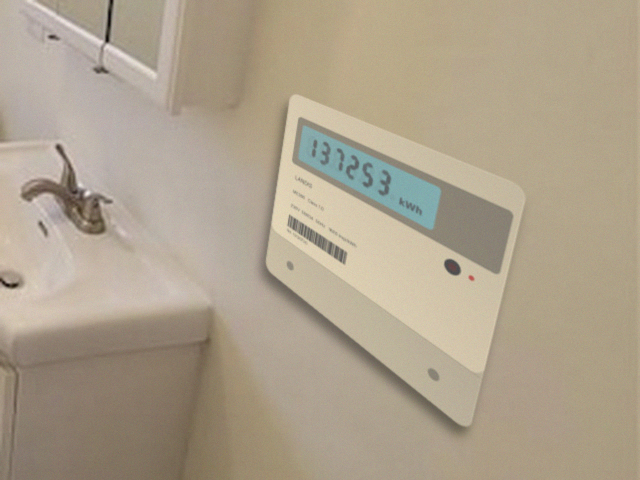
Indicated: value=137253 unit=kWh
